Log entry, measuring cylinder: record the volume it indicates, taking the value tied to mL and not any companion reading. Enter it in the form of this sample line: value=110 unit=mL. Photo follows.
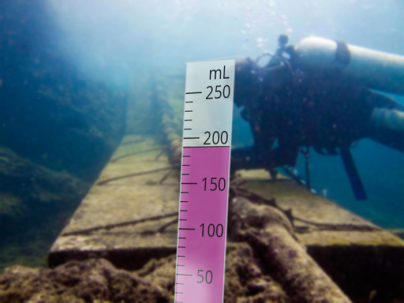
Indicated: value=190 unit=mL
